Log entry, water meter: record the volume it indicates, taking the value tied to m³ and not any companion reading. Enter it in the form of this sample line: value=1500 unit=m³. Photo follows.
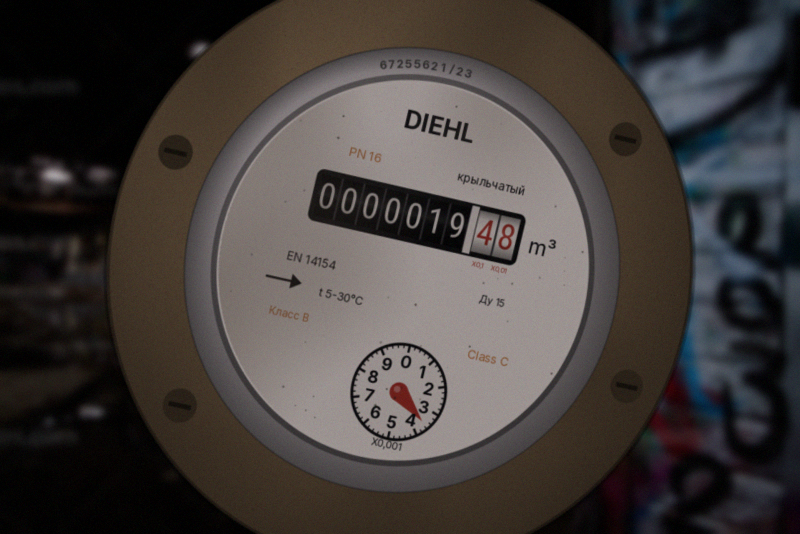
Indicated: value=19.483 unit=m³
